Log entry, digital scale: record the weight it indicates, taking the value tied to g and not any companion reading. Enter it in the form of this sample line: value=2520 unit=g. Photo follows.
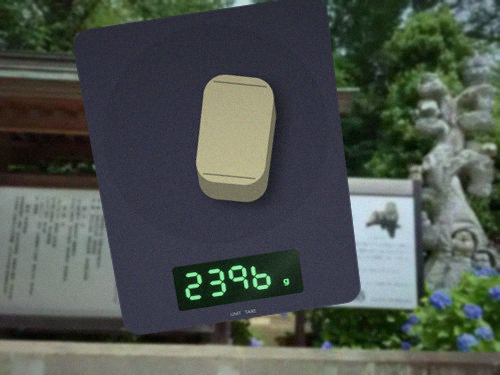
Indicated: value=2396 unit=g
